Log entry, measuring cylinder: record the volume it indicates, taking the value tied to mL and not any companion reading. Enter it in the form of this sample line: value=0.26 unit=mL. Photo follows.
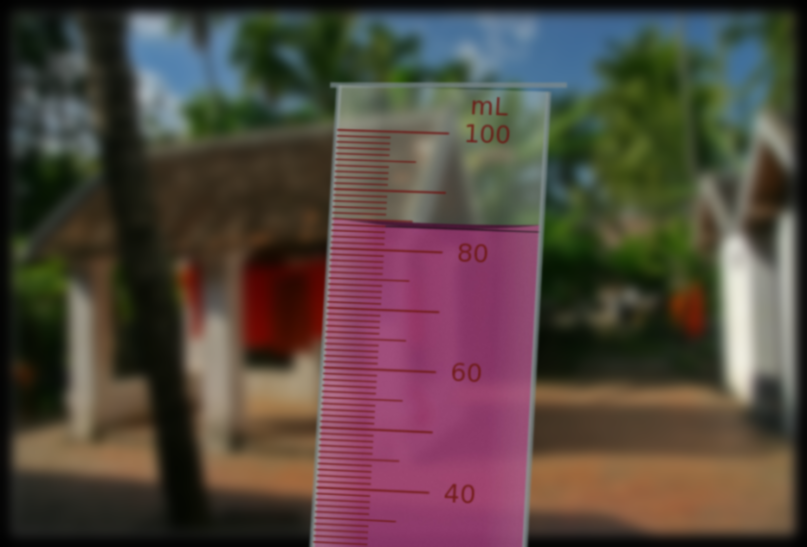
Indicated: value=84 unit=mL
